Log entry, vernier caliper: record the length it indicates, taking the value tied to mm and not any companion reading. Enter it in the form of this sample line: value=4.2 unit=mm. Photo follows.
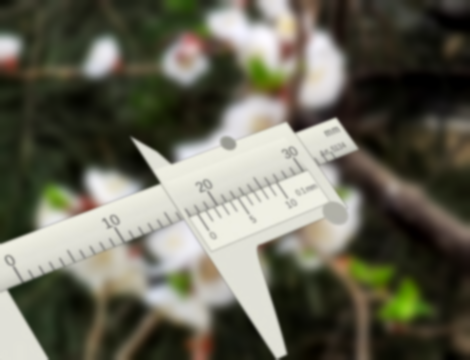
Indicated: value=17.8 unit=mm
